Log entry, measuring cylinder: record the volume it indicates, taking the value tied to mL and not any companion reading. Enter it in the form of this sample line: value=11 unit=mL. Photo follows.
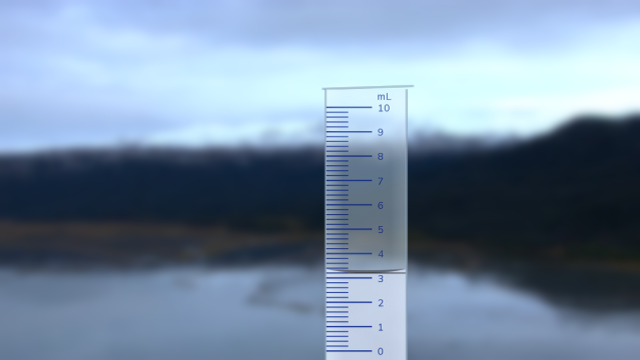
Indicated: value=3.2 unit=mL
